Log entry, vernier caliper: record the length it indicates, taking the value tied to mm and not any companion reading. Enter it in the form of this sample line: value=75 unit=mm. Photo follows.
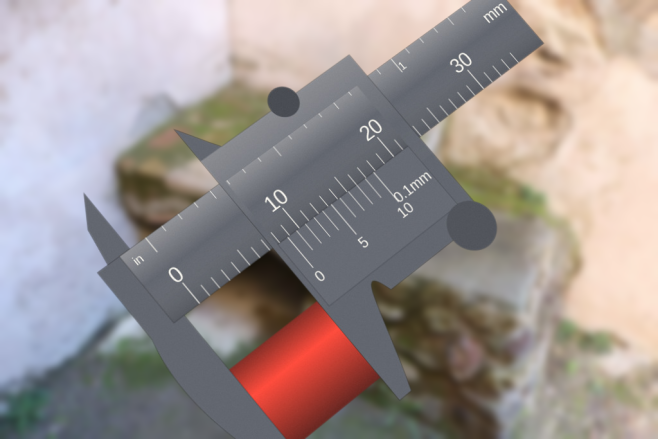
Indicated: value=8.8 unit=mm
